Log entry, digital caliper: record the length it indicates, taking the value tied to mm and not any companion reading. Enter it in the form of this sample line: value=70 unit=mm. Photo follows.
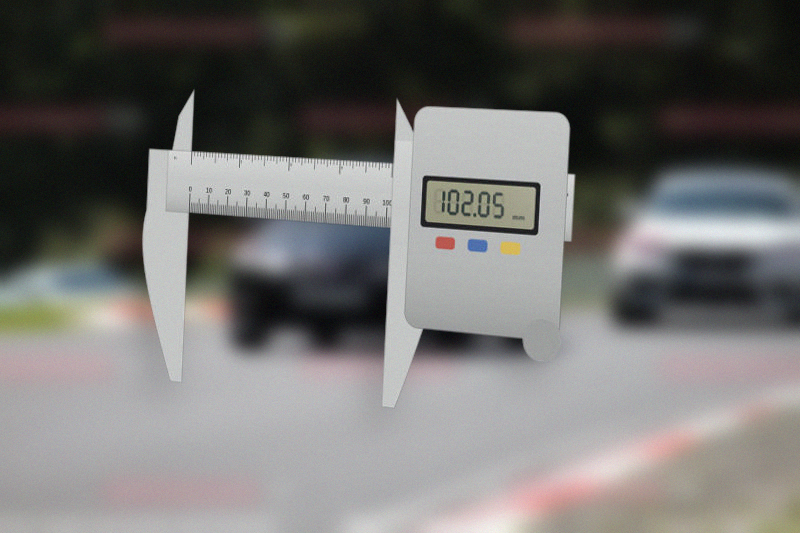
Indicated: value=102.05 unit=mm
